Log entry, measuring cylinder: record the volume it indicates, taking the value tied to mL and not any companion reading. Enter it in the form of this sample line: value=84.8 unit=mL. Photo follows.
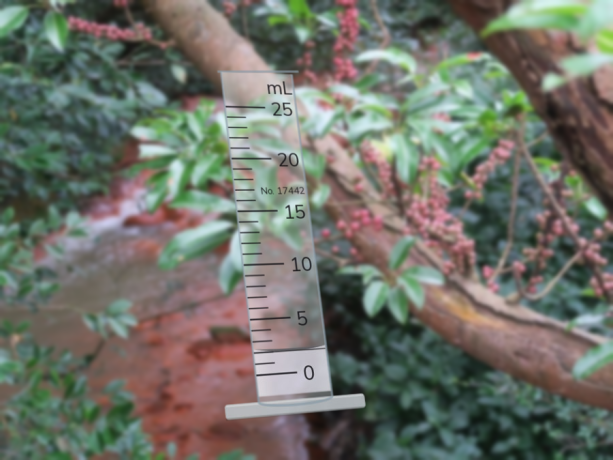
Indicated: value=2 unit=mL
